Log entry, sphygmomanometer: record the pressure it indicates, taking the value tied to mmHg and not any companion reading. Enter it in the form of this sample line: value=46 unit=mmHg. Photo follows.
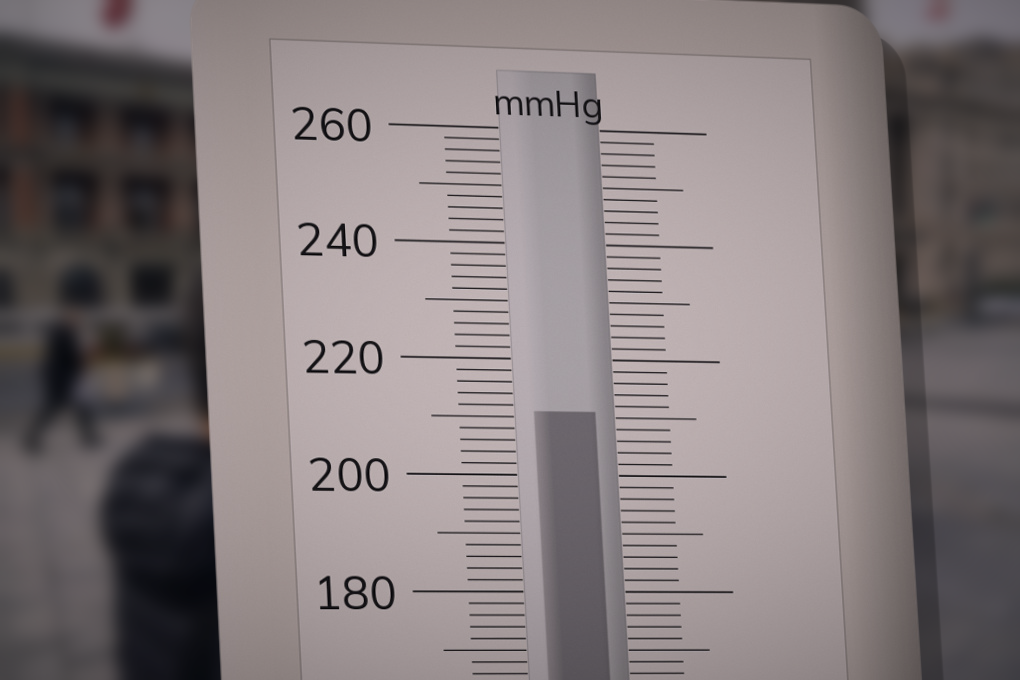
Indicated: value=211 unit=mmHg
